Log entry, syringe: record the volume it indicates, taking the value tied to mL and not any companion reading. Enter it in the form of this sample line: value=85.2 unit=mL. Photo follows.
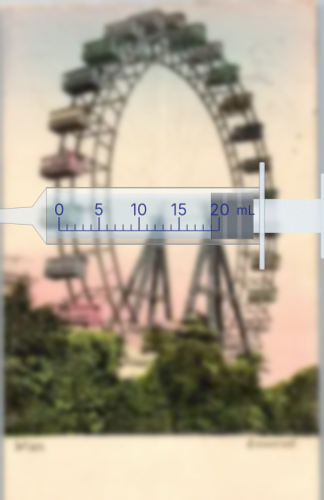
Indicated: value=19 unit=mL
